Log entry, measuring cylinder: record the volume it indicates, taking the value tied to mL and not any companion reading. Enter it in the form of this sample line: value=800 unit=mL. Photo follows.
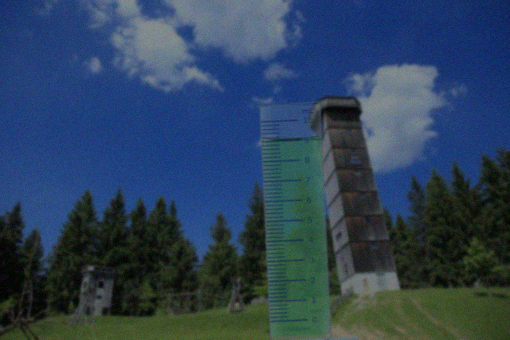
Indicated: value=9 unit=mL
